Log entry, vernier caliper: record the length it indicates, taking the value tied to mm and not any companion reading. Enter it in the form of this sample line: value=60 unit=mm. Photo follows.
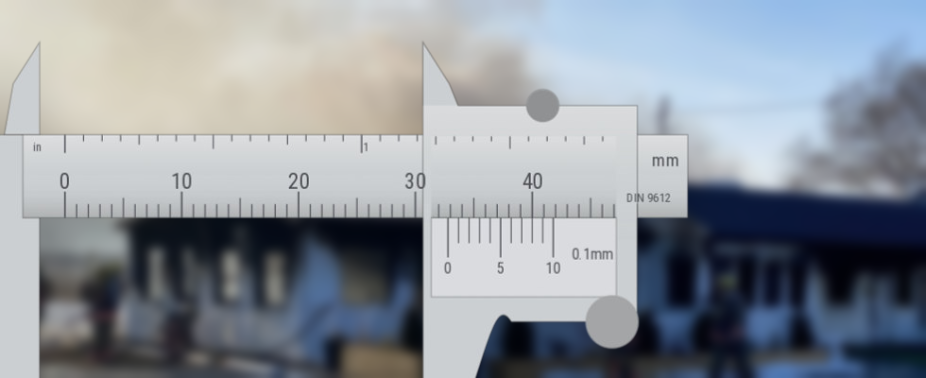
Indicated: value=32.8 unit=mm
